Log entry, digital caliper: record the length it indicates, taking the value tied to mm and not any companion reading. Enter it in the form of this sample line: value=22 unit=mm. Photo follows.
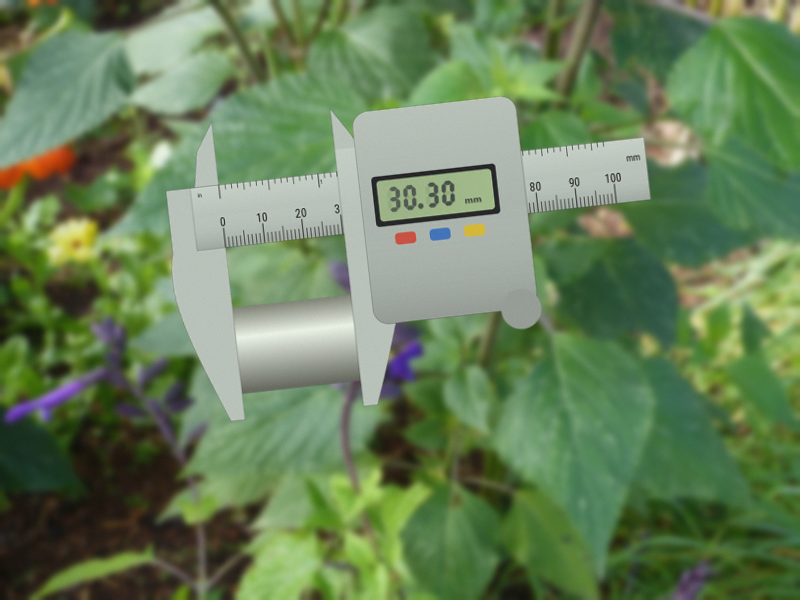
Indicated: value=30.30 unit=mm
